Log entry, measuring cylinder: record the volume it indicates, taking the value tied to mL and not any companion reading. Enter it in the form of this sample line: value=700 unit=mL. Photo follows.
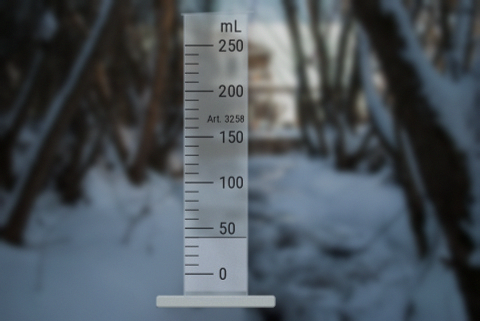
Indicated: value=40 unit=mL
